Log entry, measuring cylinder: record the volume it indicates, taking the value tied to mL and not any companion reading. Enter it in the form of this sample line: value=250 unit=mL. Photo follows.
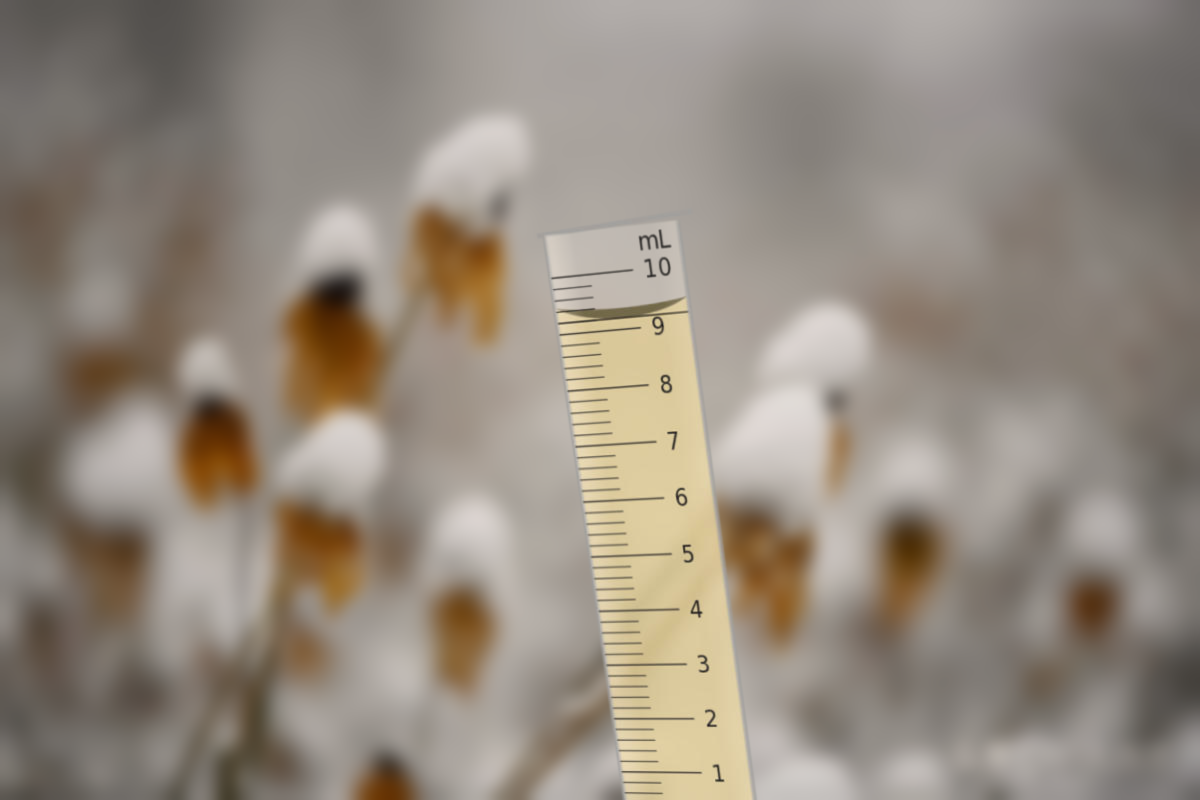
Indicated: value=9.2 unit=mL
